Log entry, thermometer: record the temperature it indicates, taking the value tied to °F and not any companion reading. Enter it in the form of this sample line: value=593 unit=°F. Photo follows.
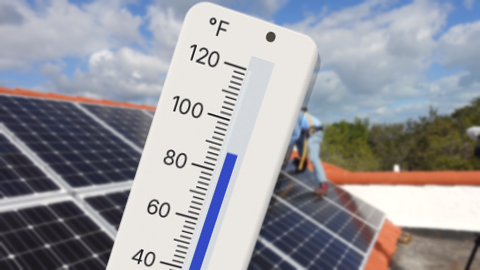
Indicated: value=88 unit=°F
